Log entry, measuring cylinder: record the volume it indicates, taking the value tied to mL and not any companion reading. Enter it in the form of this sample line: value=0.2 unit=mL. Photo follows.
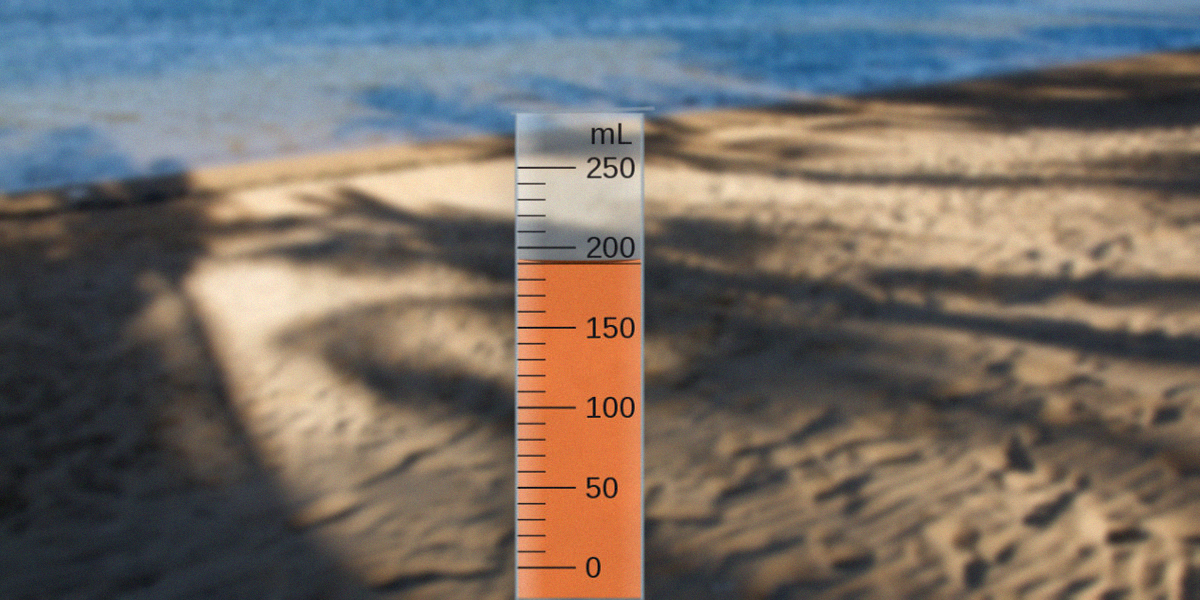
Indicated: value=190 unit=mL
